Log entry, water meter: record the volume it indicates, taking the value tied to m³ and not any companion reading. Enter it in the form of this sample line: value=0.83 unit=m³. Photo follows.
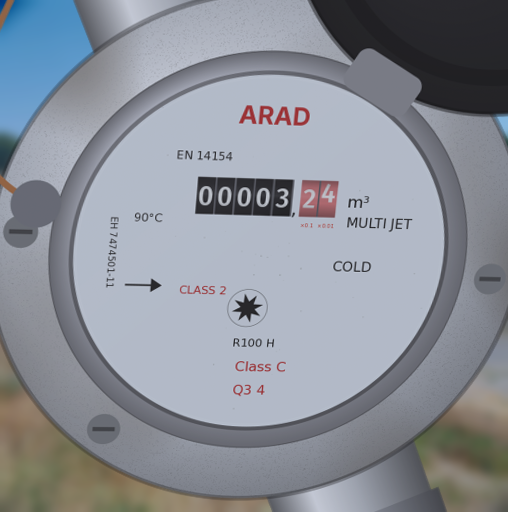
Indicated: value=3.24 unit=m³
